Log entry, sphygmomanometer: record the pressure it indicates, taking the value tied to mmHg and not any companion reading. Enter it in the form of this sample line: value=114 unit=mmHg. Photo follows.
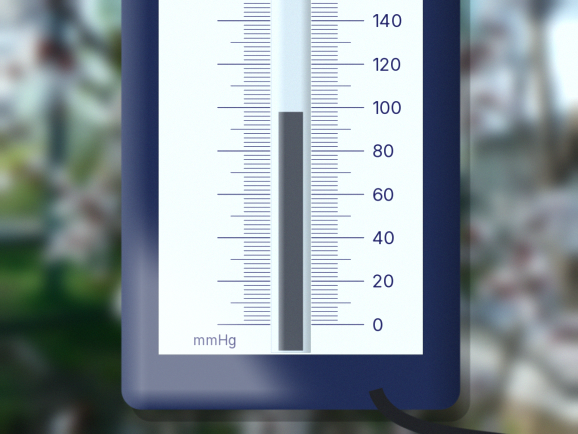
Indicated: value=98 unit=mmHg
